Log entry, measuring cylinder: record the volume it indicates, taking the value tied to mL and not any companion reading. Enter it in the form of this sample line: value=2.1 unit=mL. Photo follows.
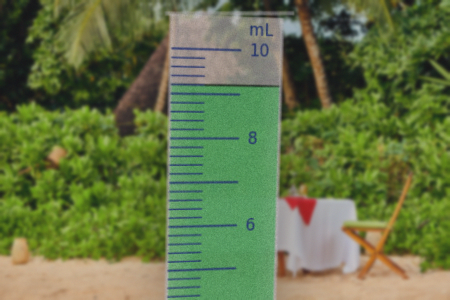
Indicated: value=9.2 unit=mL
